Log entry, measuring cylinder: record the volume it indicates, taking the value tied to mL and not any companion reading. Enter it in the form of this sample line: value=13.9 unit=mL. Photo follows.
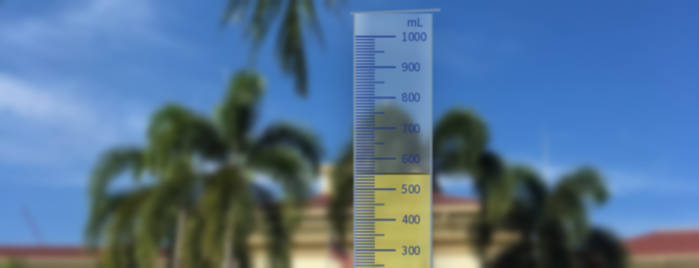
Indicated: value=550 unit=mL
